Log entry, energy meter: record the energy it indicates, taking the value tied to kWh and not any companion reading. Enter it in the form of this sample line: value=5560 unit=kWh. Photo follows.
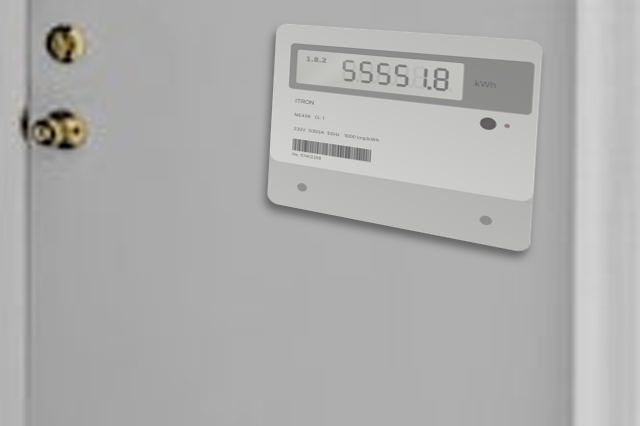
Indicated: value=55551.8 unit=kWh
